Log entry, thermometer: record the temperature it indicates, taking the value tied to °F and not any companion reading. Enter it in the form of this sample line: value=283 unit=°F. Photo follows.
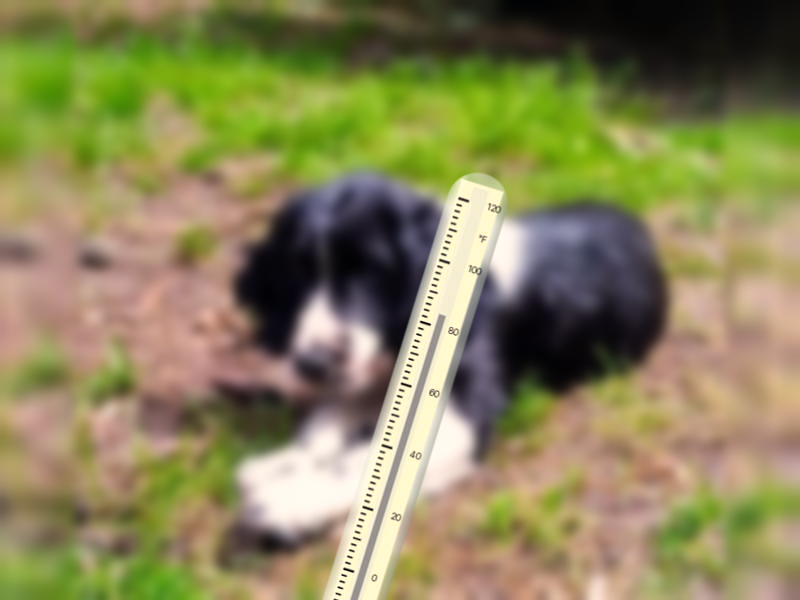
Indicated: value=84 unit=°F
